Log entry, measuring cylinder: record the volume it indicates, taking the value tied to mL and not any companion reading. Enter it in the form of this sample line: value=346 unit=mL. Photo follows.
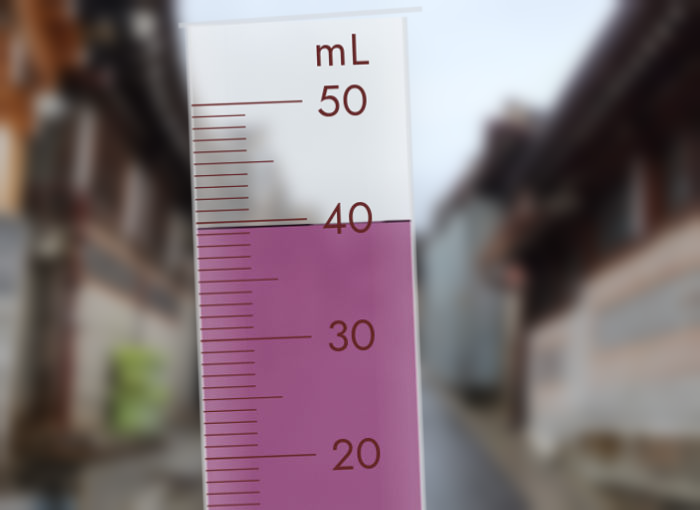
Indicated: value=39.5 unit=mL
